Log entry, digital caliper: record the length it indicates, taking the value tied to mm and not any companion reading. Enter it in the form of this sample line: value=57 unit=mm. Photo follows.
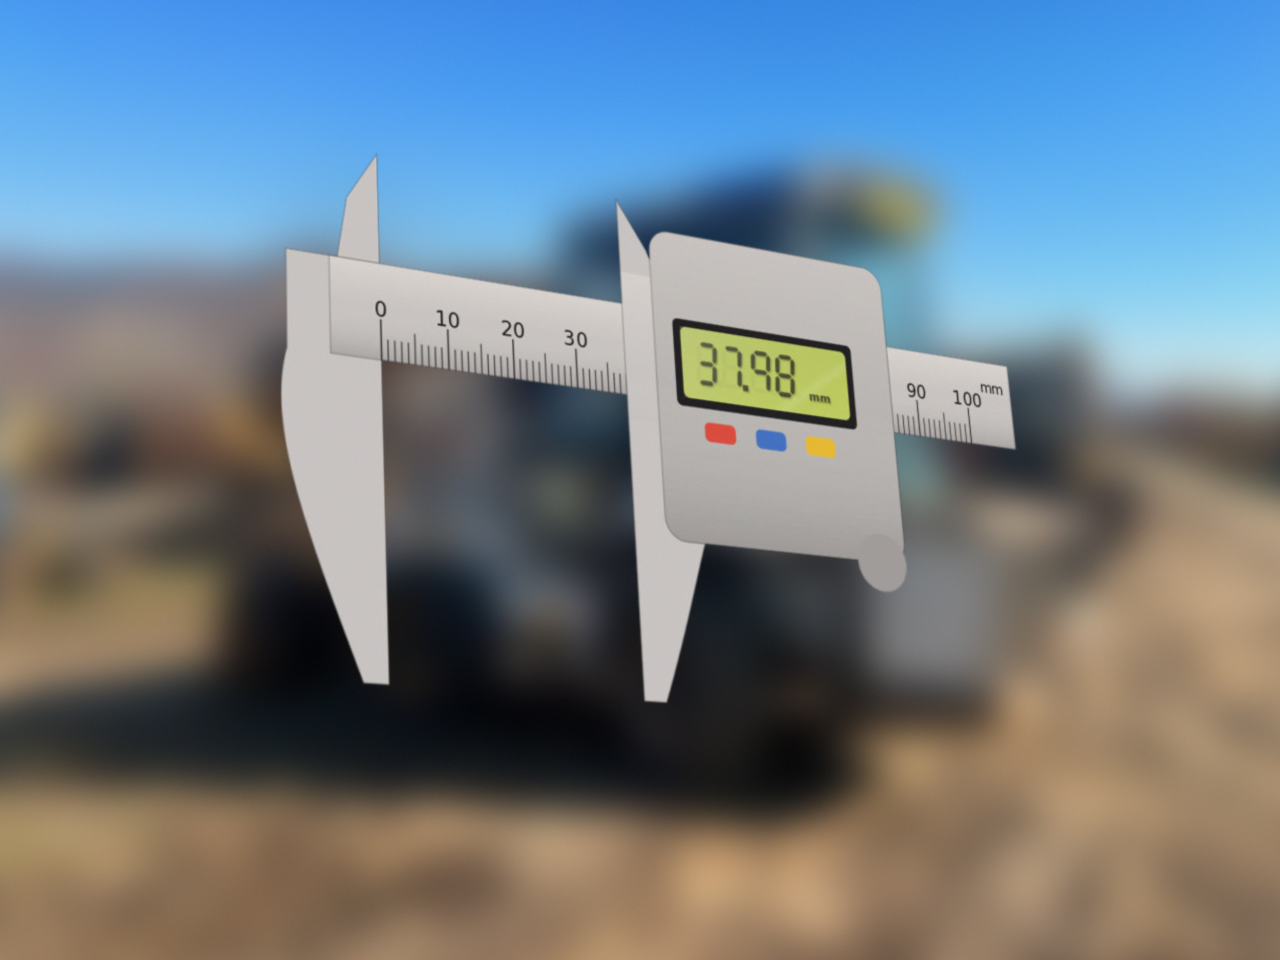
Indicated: value=37.98 unit=mm
